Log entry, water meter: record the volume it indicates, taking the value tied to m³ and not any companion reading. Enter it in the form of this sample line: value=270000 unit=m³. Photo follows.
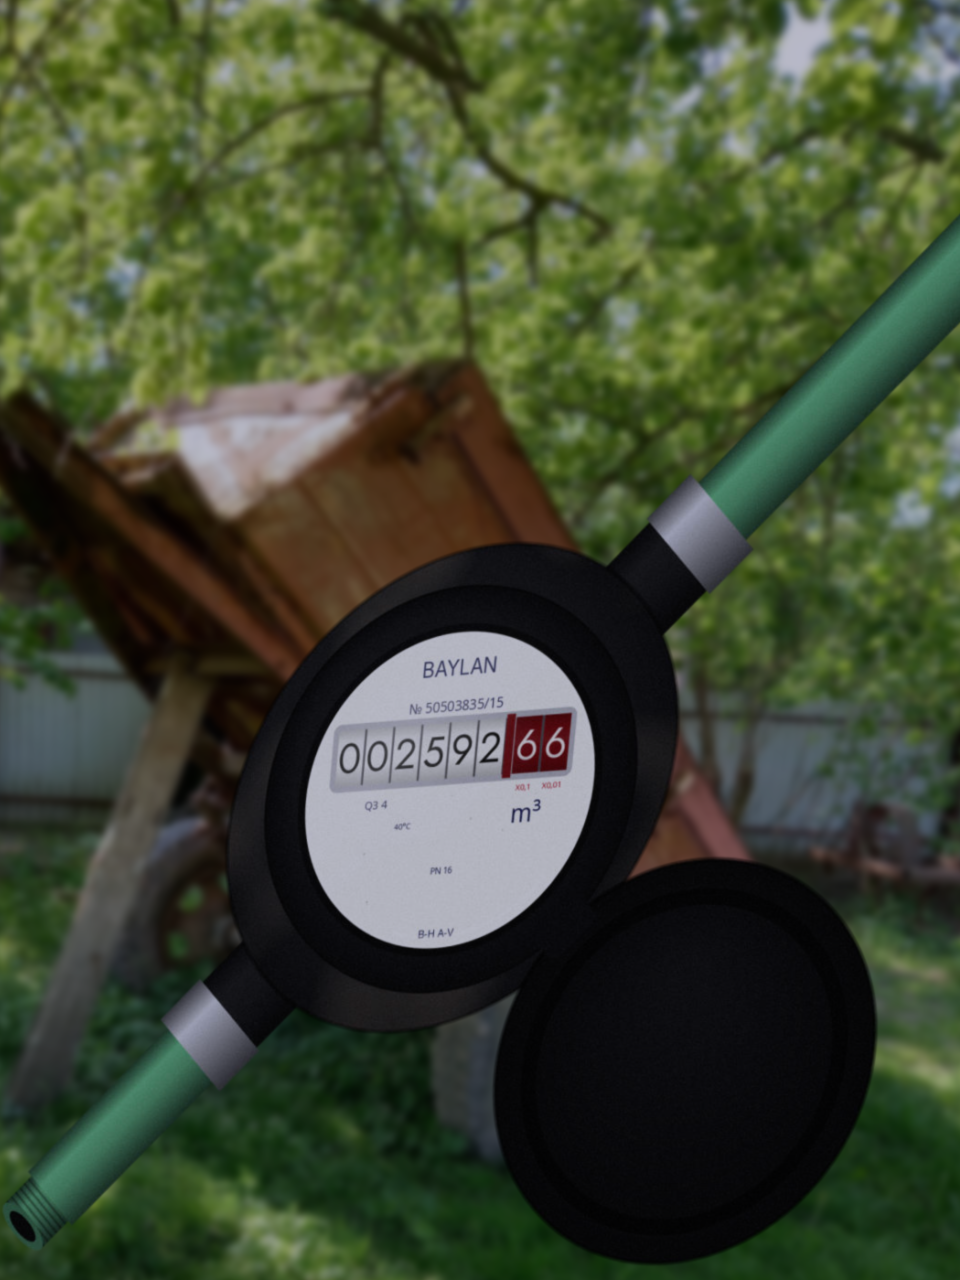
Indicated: value=2592.66 unit=m³
